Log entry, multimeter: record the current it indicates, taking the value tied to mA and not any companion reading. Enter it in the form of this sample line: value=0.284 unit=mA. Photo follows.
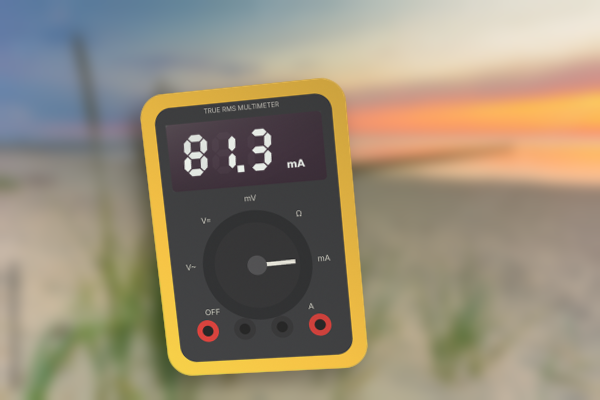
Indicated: value=81.3 unit=mA
